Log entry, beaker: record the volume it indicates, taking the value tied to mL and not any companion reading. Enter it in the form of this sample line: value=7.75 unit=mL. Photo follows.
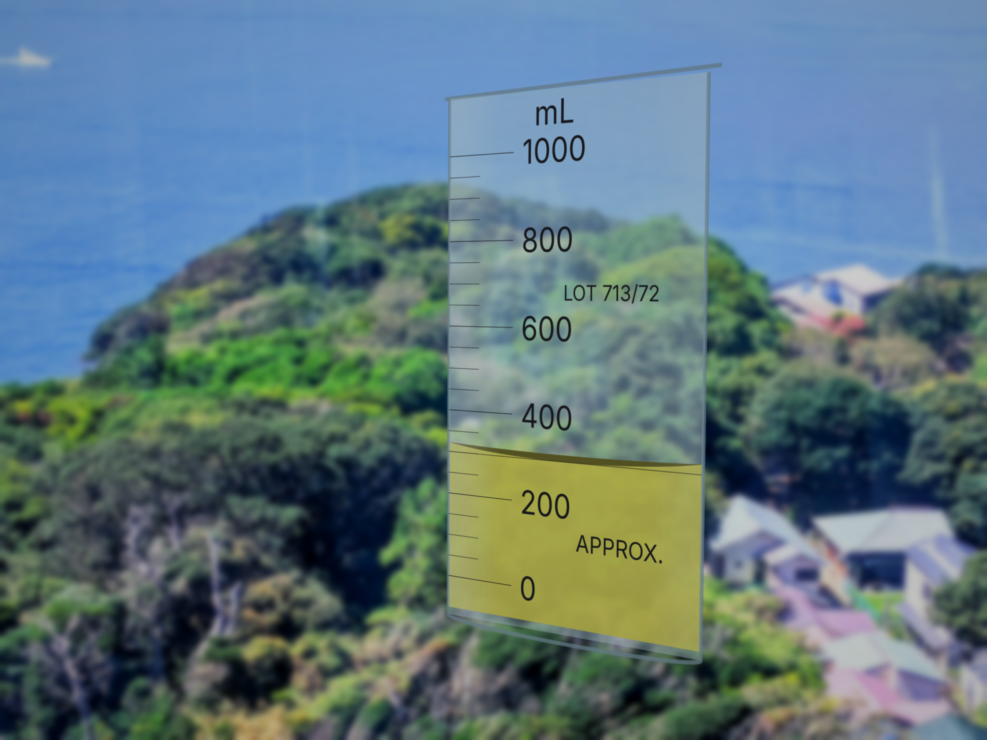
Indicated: value=300 unit=mL
